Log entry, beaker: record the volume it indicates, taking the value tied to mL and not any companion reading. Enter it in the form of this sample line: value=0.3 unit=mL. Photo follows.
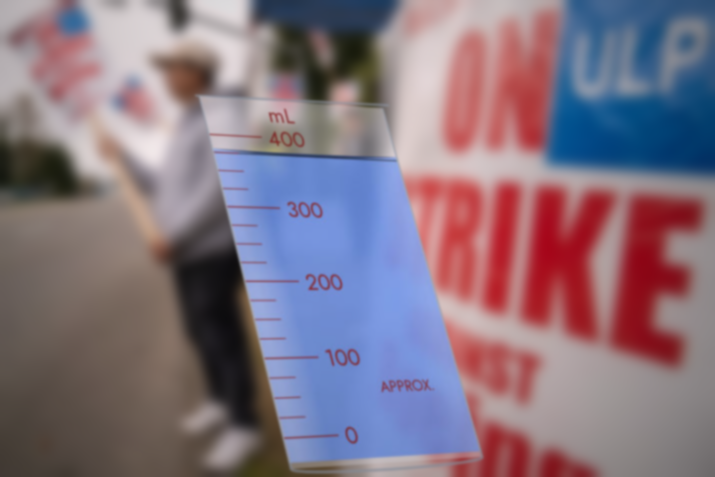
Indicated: value=375 unit=mL
